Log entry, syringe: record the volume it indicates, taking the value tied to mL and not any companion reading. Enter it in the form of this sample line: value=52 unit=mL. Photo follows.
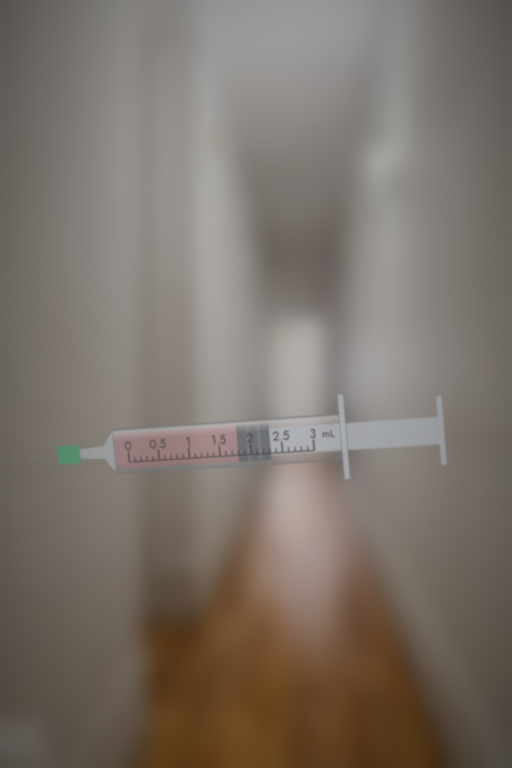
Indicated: value=1.8 unit=mL
